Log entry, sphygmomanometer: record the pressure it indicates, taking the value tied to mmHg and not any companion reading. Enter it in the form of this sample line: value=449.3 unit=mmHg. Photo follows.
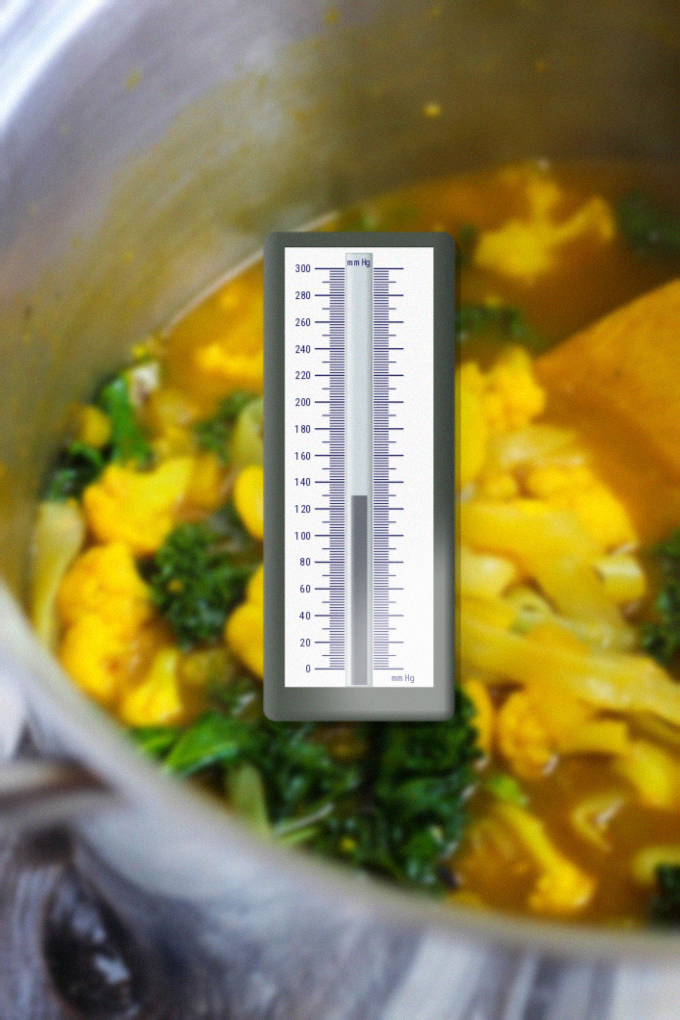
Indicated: value=130 unit=mmHg
